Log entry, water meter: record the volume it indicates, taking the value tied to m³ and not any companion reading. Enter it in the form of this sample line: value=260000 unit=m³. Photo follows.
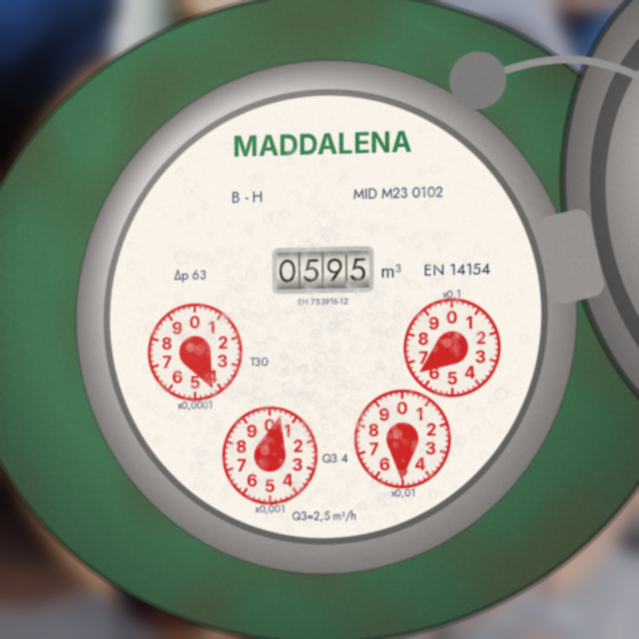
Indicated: value=595.6504 unit=m³
